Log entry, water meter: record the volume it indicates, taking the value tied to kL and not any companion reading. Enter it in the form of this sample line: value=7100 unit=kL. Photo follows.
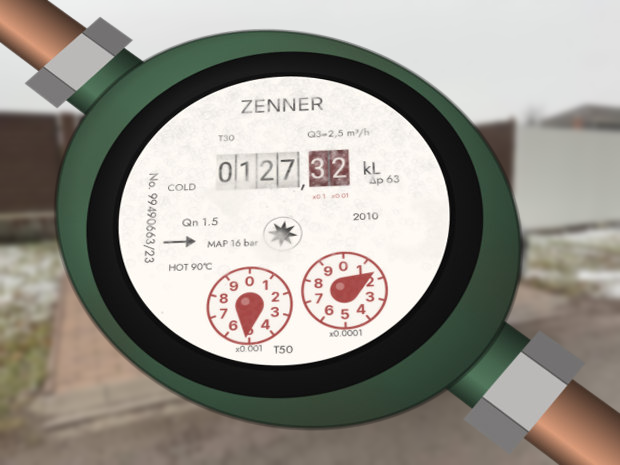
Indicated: value=127.3251 unit=kL
